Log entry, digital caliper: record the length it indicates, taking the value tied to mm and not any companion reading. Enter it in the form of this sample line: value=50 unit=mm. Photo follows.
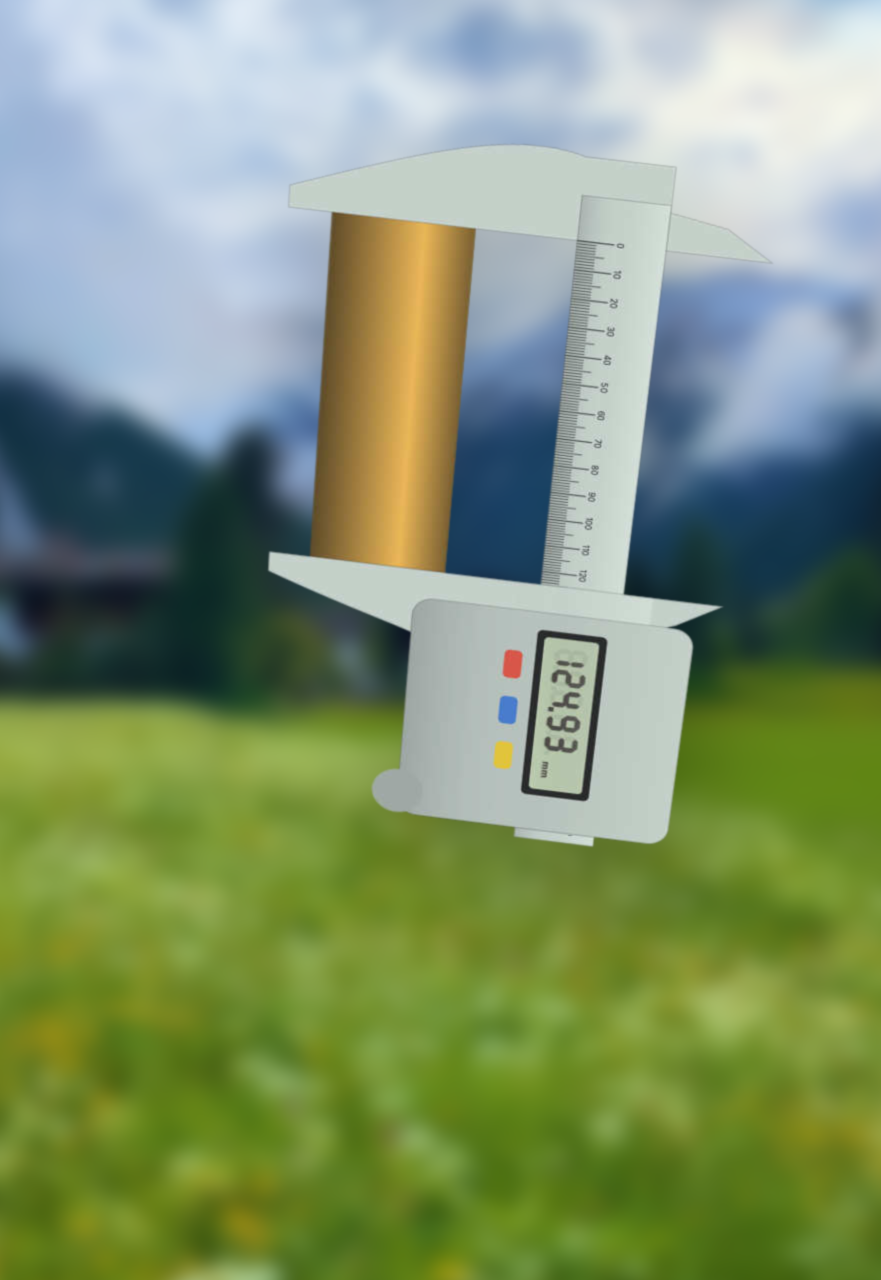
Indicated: value=124.93 unit=mm
